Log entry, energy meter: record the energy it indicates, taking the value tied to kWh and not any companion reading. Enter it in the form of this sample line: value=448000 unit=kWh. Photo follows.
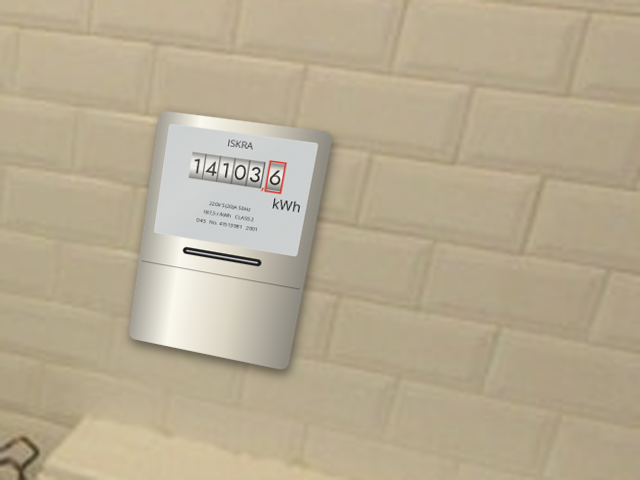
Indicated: value=14103.6 unit=kWh
